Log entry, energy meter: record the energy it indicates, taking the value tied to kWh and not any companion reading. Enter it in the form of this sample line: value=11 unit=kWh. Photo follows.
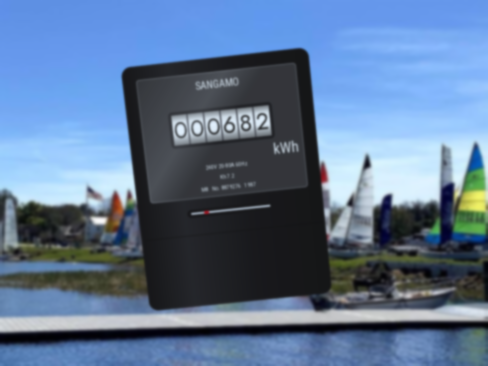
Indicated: value=682 unit=kWh
